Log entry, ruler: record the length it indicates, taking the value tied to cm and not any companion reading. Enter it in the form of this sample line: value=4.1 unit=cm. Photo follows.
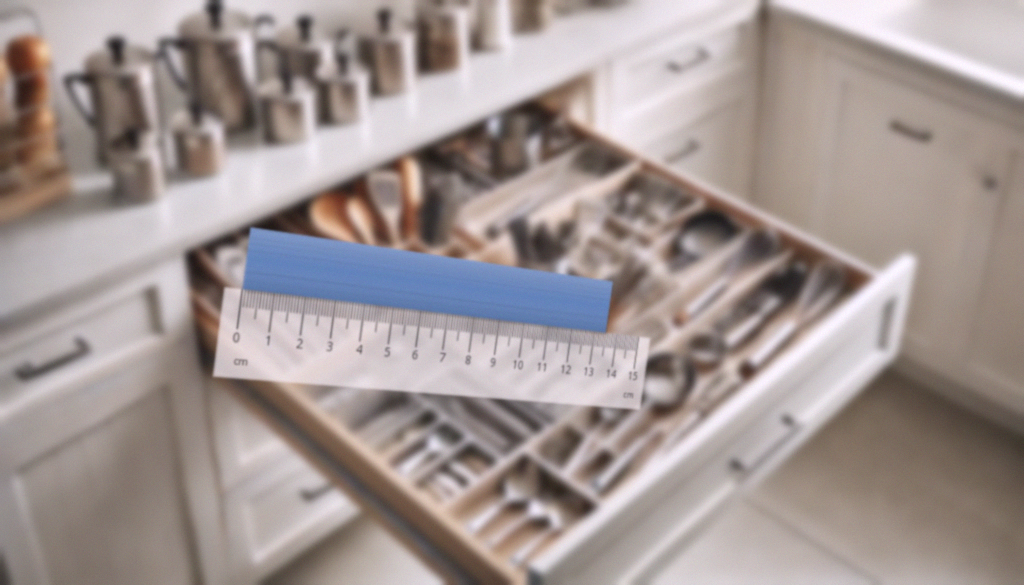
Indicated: value=13.5 unit=cm
